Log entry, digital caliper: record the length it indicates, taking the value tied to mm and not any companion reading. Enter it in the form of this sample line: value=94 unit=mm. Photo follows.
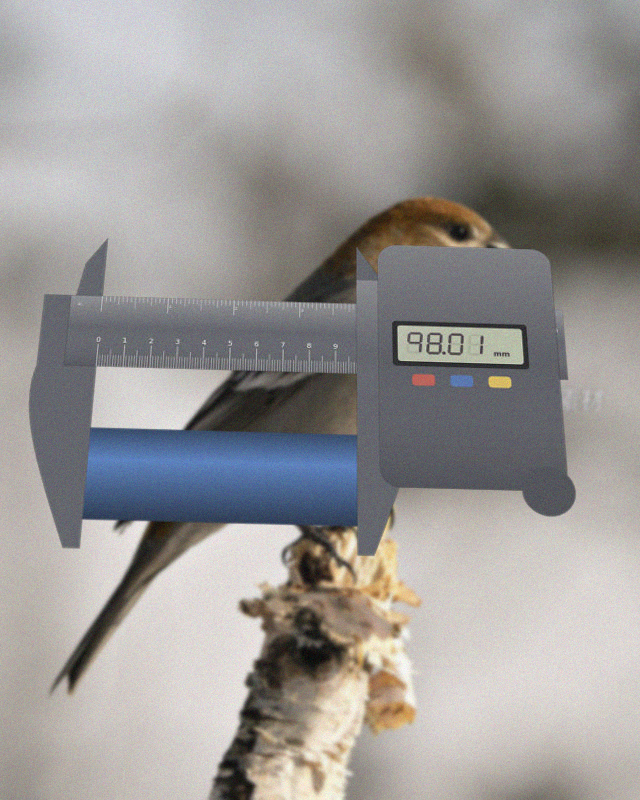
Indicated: value=98.01 unit=mm
